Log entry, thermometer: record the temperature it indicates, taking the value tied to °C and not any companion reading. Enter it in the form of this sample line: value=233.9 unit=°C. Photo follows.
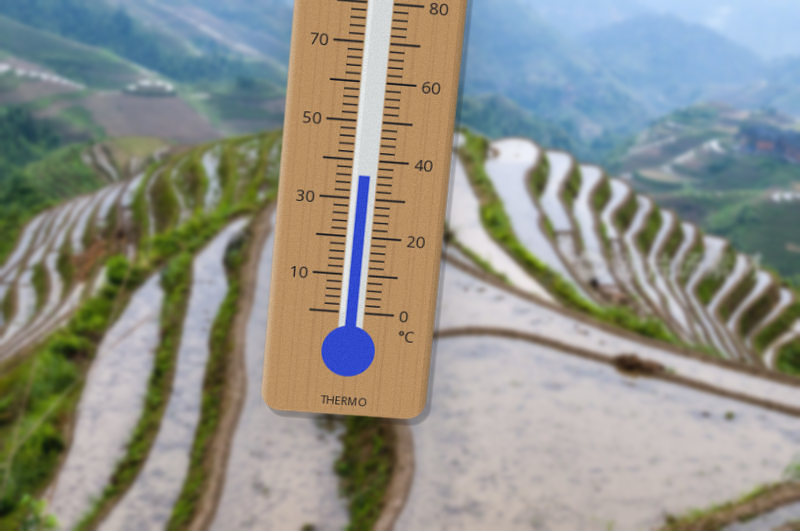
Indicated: value=36 unit=°C
